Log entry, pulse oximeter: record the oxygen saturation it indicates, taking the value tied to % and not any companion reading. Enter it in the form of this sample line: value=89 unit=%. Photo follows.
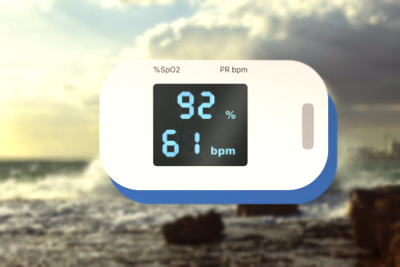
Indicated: value=92 unit=%
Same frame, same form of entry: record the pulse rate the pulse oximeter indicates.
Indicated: value=61 unit=bpm
